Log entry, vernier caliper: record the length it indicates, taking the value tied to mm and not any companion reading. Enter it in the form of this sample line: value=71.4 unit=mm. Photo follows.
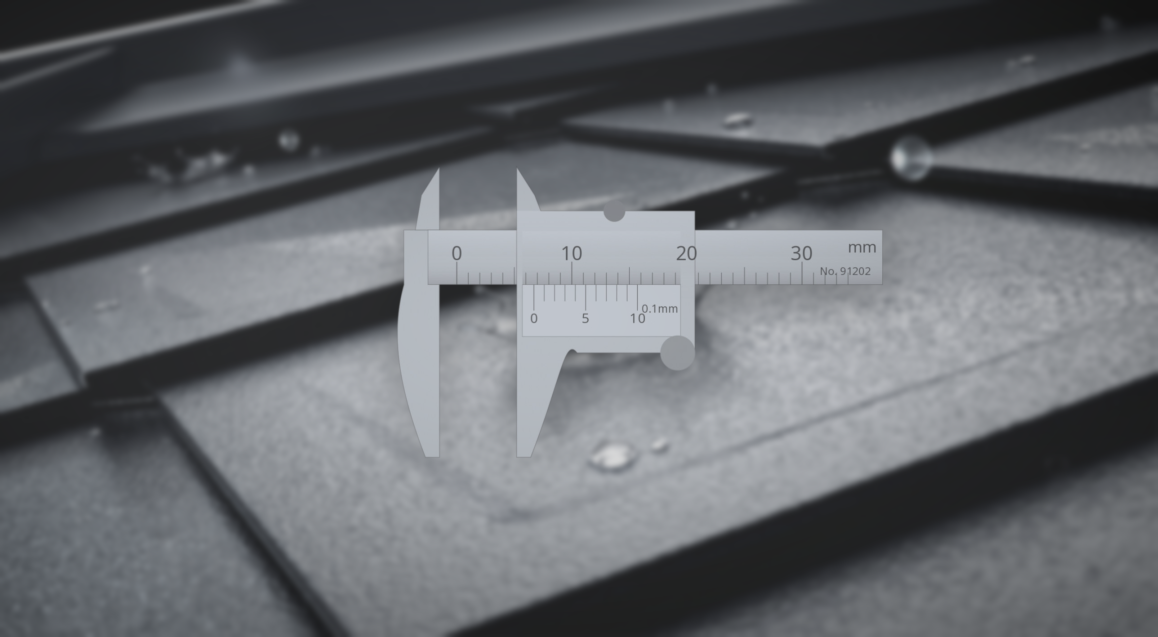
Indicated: value=6.7 unit=mm
